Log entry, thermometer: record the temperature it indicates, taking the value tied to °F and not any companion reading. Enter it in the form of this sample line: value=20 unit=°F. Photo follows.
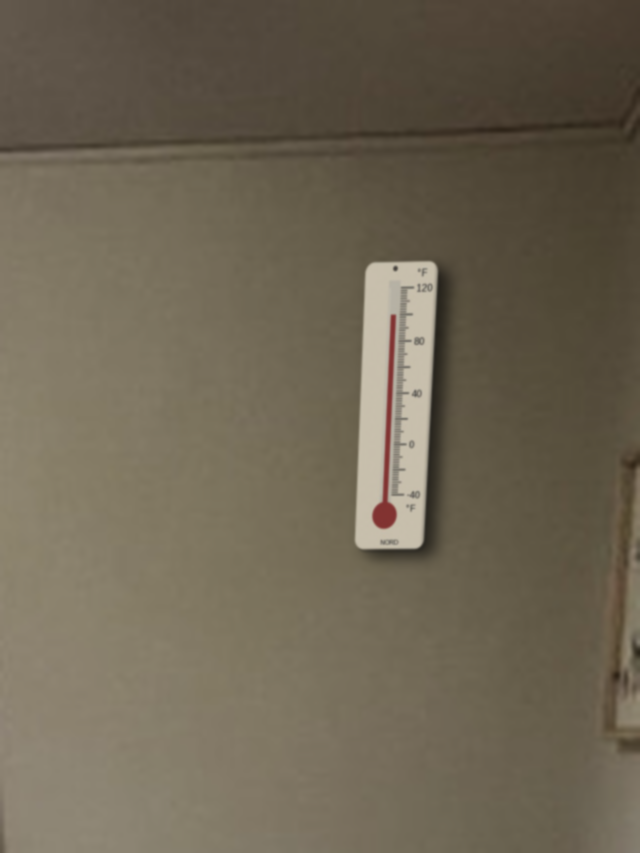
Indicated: value=100 unit=°F
